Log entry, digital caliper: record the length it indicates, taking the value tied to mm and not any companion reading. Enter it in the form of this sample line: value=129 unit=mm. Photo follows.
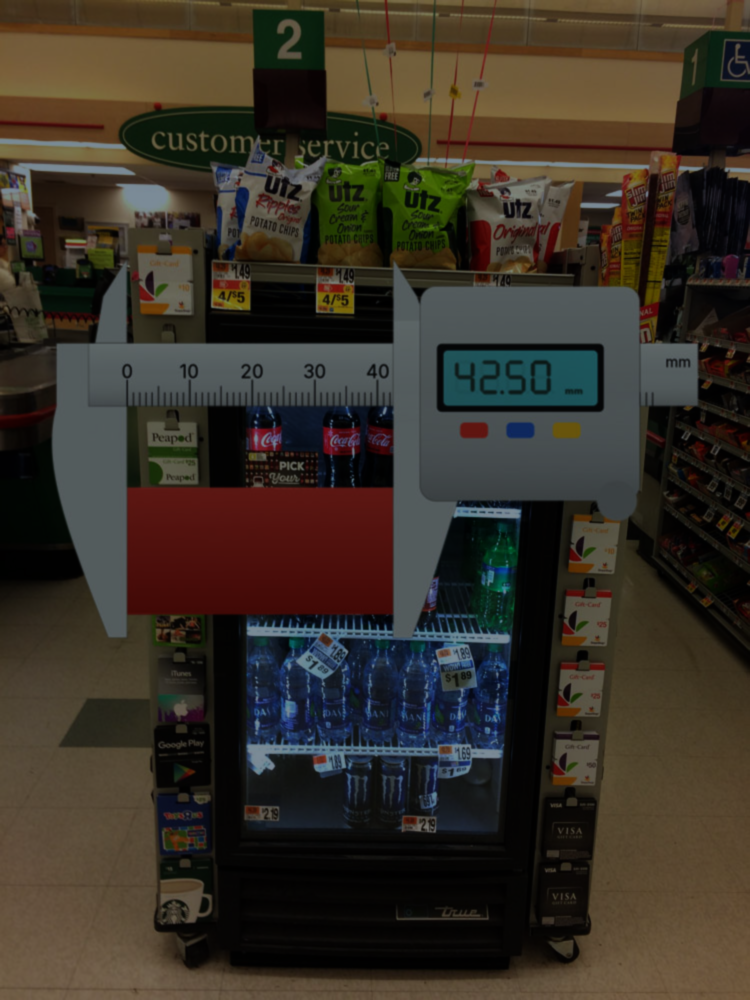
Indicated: value=42.50 unit=mm
